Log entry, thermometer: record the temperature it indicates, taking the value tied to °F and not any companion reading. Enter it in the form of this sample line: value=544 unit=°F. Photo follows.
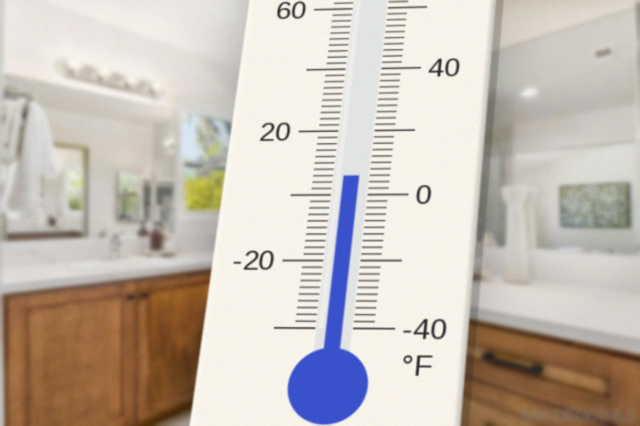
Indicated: value=6 unit=°F
